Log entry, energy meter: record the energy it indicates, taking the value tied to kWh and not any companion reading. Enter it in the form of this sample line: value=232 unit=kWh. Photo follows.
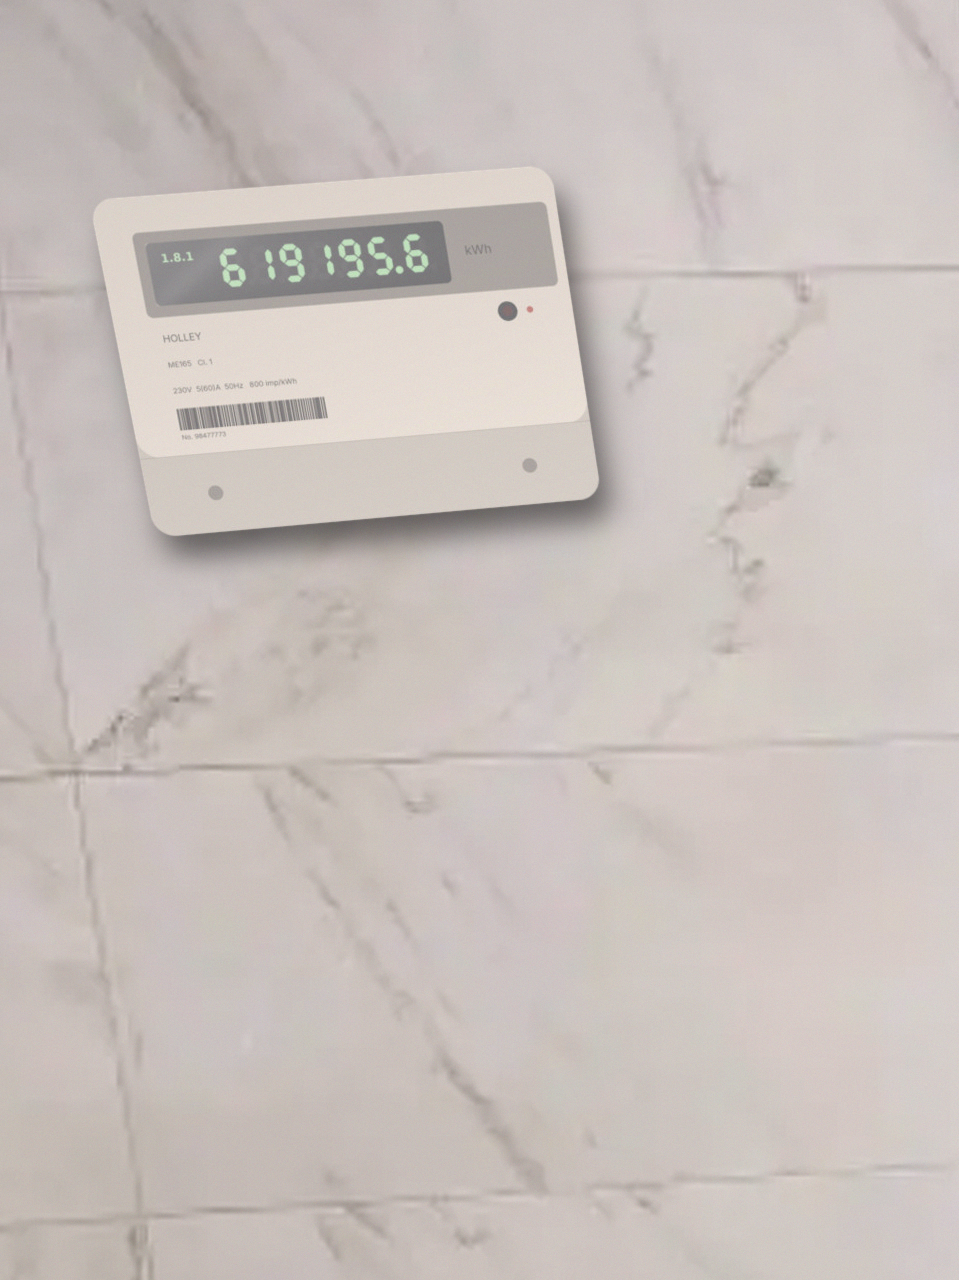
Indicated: value=619195.6 unit=kWh
